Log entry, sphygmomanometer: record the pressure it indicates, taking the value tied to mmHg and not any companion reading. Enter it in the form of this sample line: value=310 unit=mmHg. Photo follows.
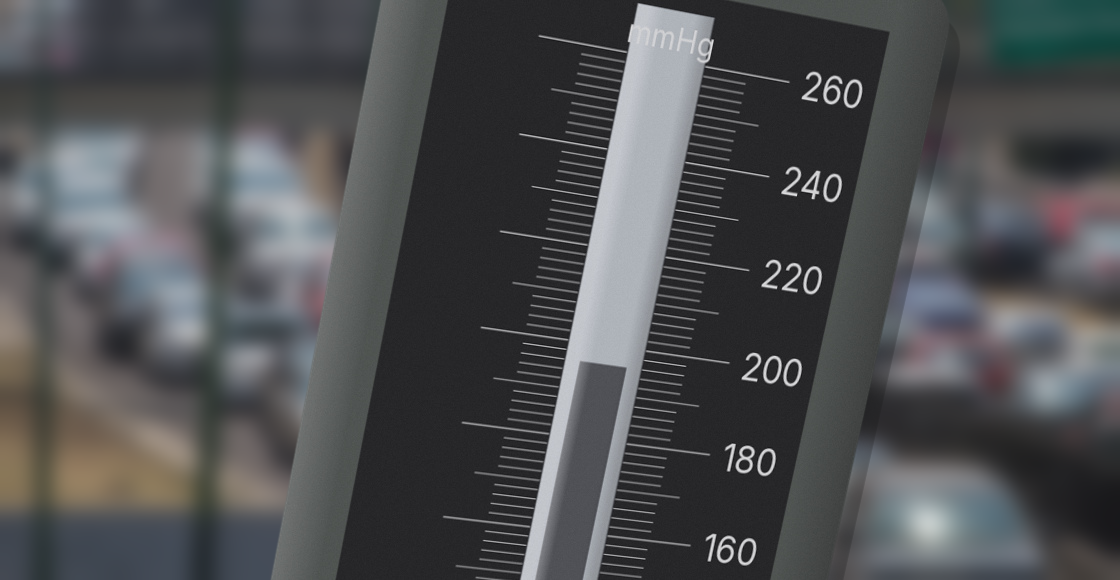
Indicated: value=196 unit=mmHg
